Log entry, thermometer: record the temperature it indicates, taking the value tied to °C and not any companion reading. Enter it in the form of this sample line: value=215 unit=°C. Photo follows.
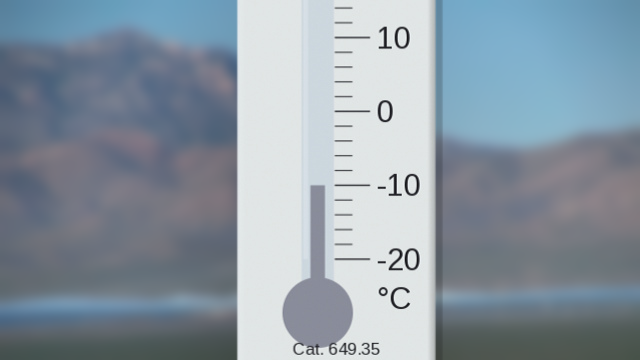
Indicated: value=-10 unit=°C
